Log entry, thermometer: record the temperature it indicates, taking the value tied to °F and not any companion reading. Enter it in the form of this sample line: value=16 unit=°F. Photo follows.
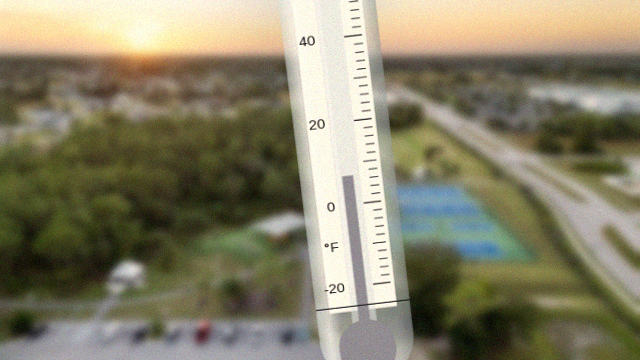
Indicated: value=7 unit=°F
